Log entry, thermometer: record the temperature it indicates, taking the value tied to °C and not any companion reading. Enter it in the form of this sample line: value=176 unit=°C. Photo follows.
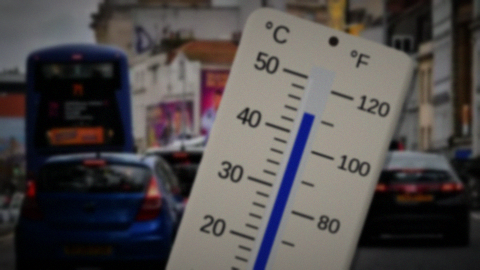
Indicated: value=44 unit=°C
